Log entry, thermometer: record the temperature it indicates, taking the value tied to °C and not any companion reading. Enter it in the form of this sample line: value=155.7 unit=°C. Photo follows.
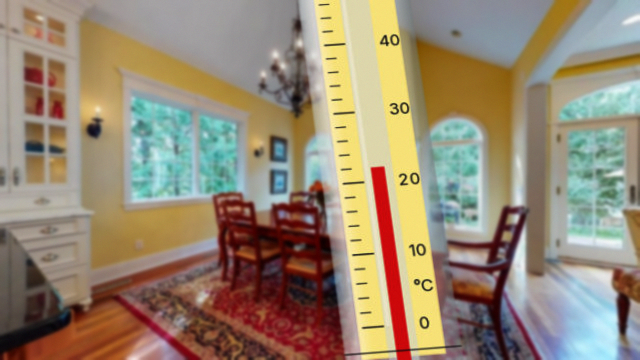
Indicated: value=22 unit=°C
